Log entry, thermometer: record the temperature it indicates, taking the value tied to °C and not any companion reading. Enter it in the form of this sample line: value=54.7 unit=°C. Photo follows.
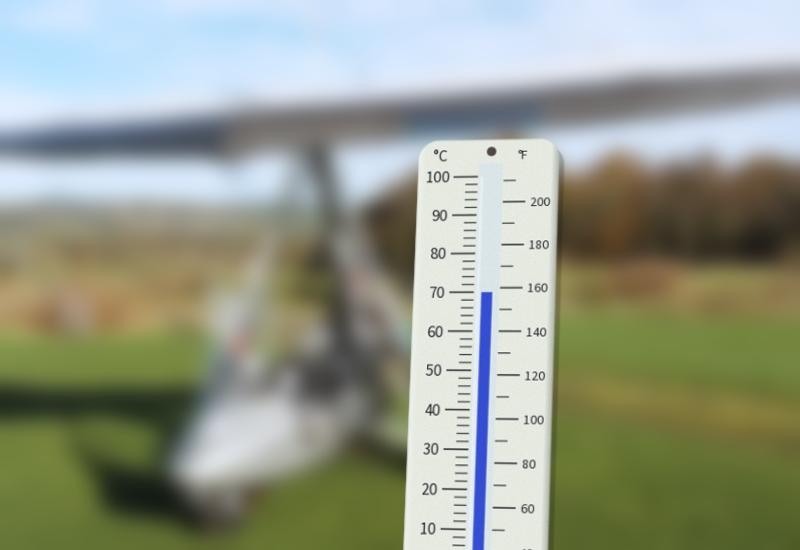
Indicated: value=70 unit=°C
